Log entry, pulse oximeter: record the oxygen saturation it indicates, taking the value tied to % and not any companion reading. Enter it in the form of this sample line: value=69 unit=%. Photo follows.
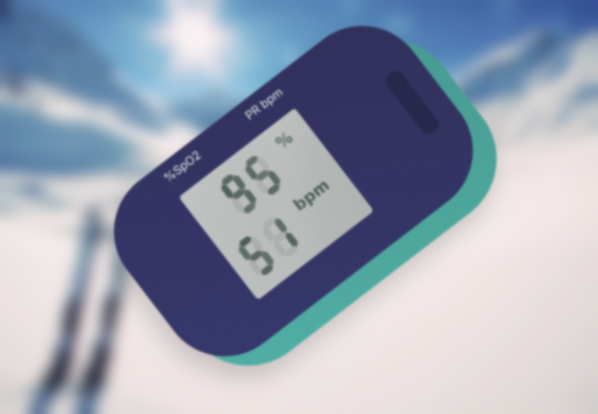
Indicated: value=95 unit=%
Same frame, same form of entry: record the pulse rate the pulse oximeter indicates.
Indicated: value=51 unit=bpm
